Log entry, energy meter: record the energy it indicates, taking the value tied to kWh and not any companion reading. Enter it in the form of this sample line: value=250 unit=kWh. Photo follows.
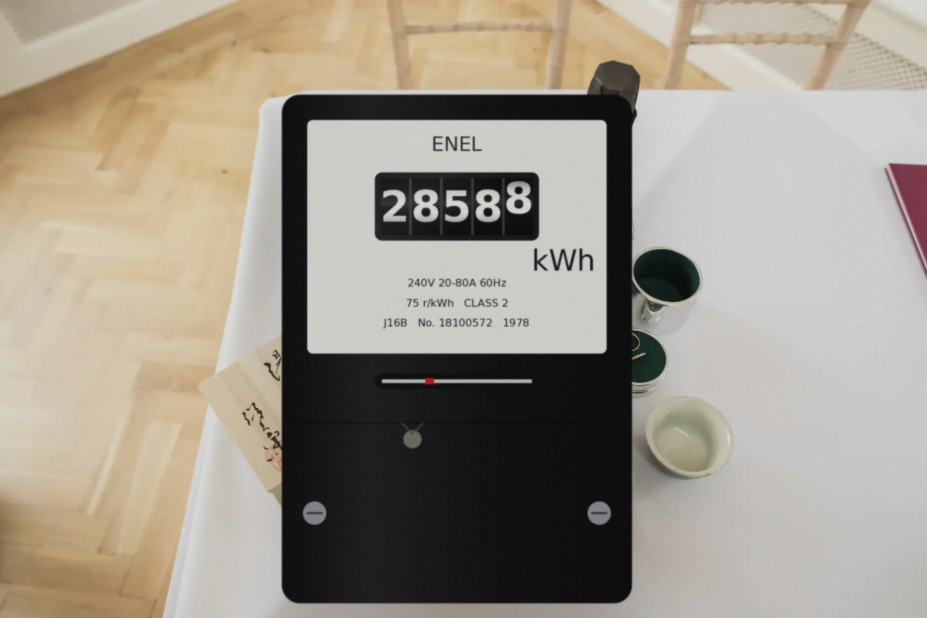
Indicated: value=28588 unit=kWh
